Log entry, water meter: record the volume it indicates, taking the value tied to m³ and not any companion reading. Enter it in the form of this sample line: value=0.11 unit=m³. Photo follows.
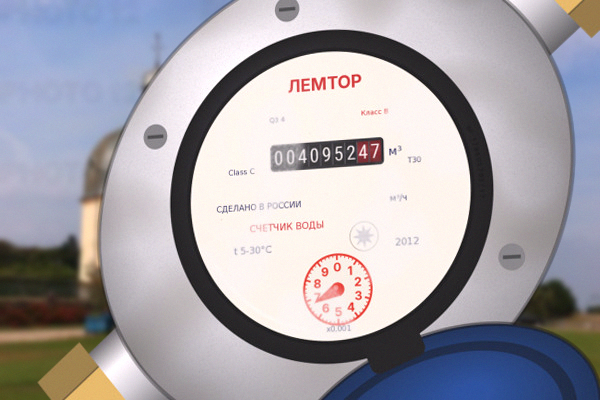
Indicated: value=40952.476 unit=m³
